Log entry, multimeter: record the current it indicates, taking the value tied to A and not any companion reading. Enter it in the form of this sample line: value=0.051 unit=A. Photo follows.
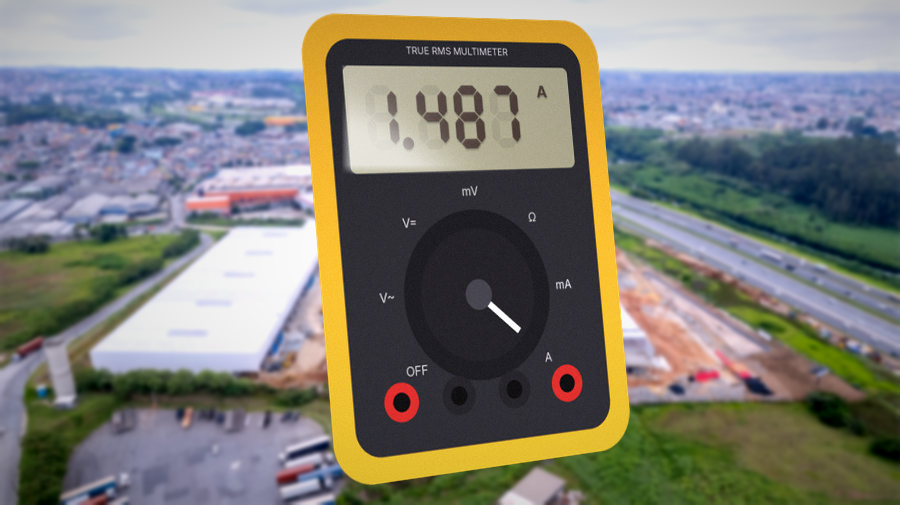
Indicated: value=1.487 unit=A
